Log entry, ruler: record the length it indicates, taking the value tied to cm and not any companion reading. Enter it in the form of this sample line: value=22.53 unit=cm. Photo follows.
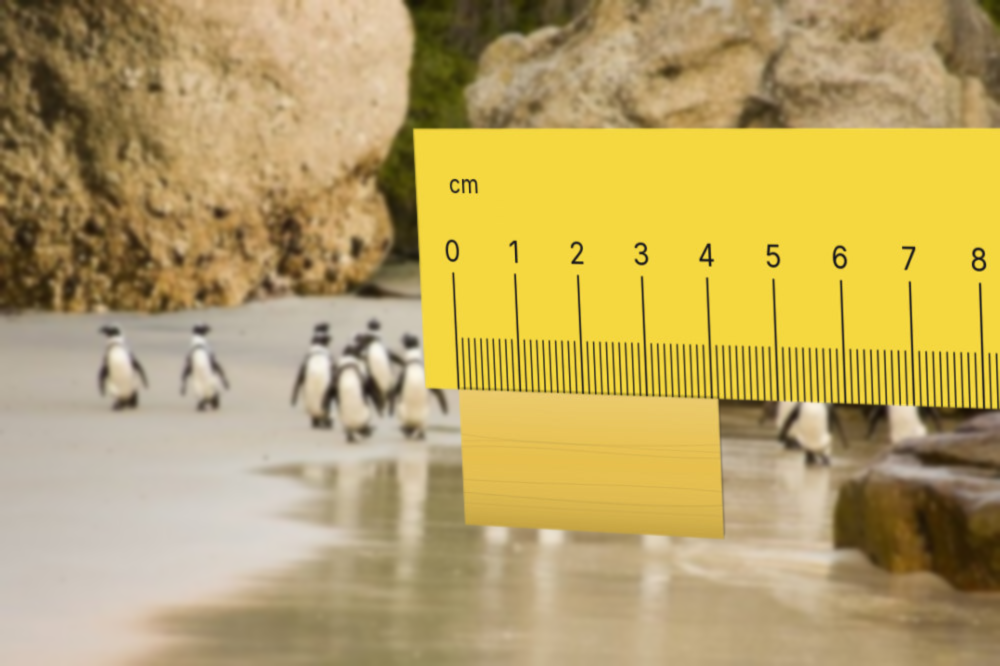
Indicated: value=4.1 unit=cm
